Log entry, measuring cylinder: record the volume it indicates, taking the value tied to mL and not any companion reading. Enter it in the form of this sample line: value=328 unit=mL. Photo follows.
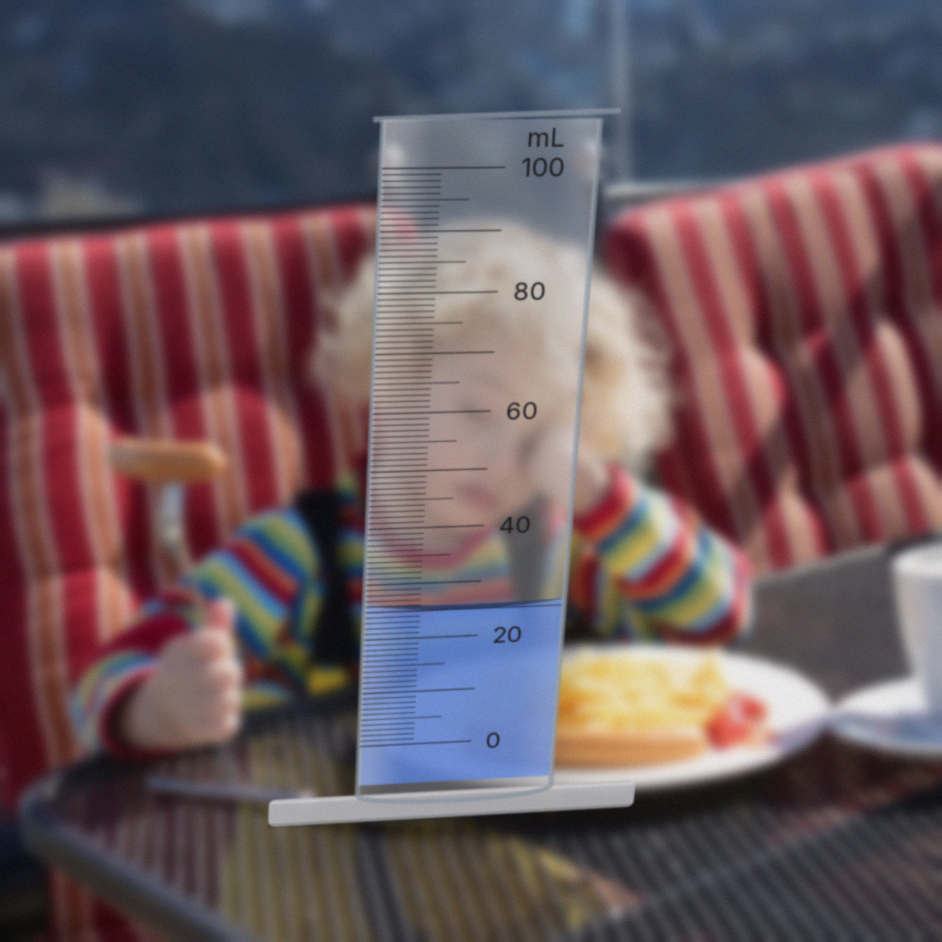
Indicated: value=25 unit=mL
